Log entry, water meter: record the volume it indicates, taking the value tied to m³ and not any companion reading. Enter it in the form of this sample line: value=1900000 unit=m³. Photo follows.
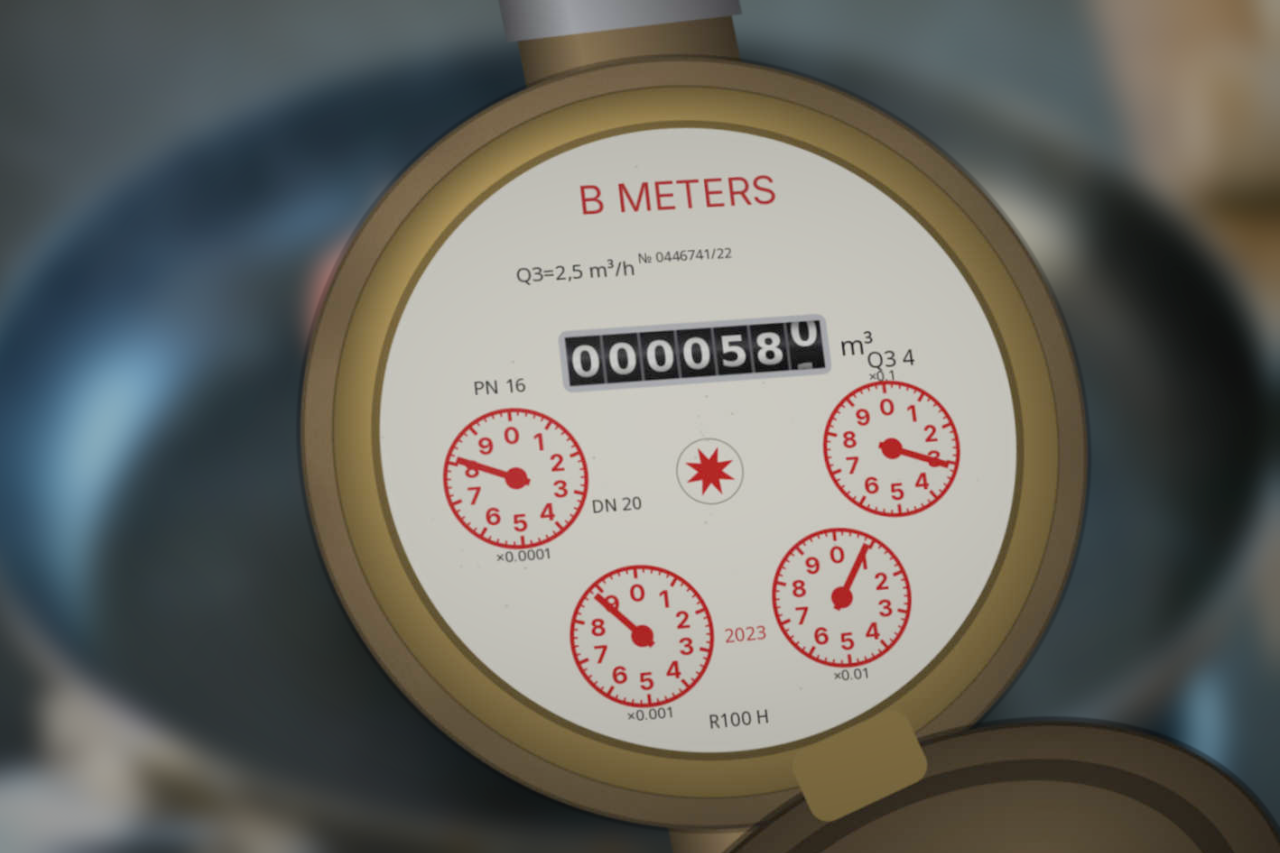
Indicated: value=580.3088 unit=m³
